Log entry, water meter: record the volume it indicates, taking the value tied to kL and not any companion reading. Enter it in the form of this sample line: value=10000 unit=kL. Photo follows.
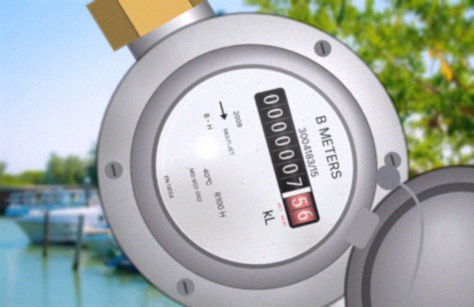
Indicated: value=7.56 unit=kL
